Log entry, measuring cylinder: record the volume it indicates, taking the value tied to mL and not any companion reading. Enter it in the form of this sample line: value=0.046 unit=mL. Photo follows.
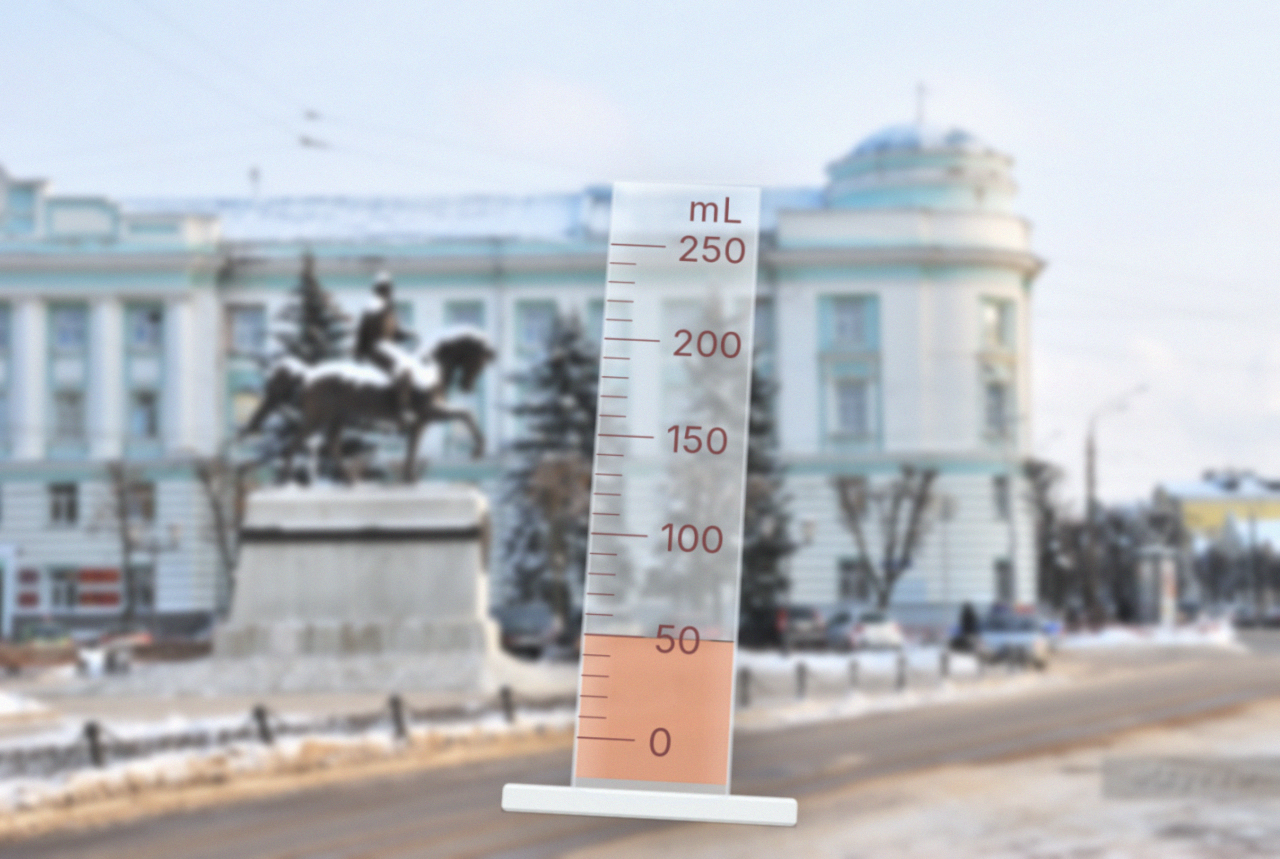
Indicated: value=50 unit=mL
